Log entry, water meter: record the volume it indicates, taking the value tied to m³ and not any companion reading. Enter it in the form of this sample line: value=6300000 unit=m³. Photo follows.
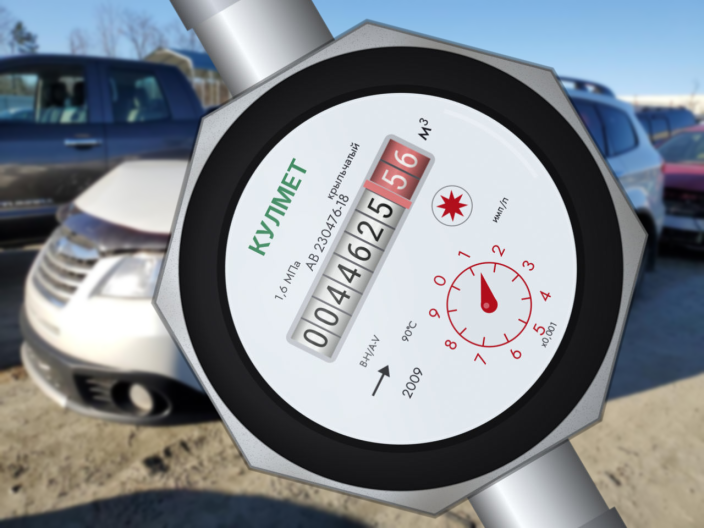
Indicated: value=44625.561 unit=m³
